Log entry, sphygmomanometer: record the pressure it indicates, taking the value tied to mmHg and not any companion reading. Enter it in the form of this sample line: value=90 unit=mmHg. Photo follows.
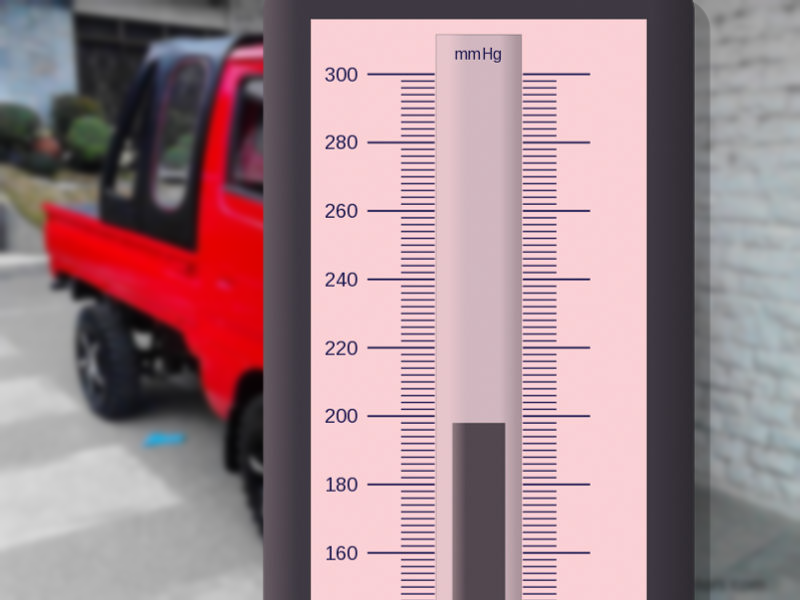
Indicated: value=198 unit=mmHg
